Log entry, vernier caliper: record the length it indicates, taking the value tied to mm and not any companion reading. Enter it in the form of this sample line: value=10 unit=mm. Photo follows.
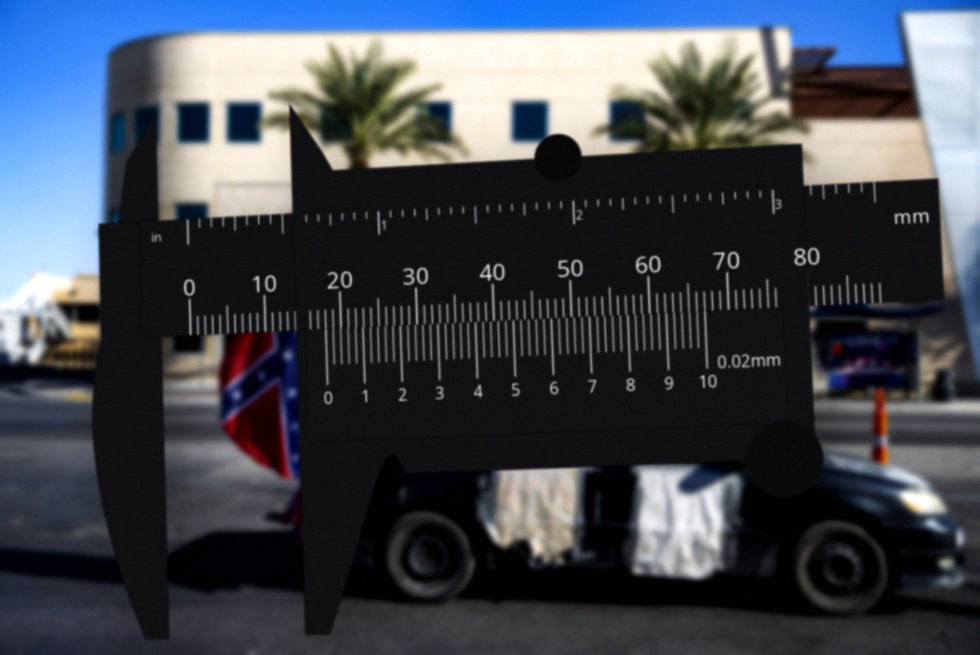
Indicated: value=18.0 unit=mm
